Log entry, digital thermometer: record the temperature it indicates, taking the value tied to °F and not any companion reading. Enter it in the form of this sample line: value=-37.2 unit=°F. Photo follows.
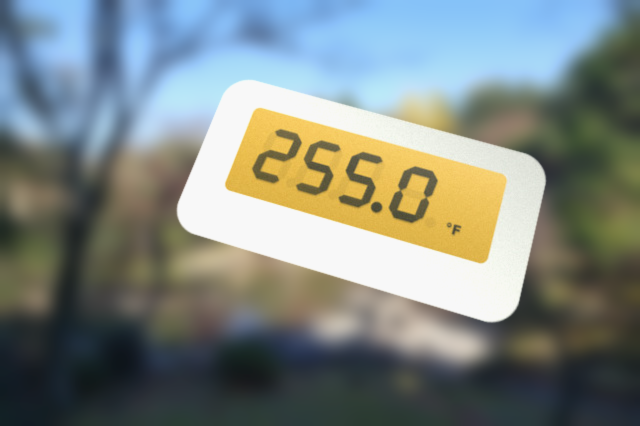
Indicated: value=255.0 unit=°F
